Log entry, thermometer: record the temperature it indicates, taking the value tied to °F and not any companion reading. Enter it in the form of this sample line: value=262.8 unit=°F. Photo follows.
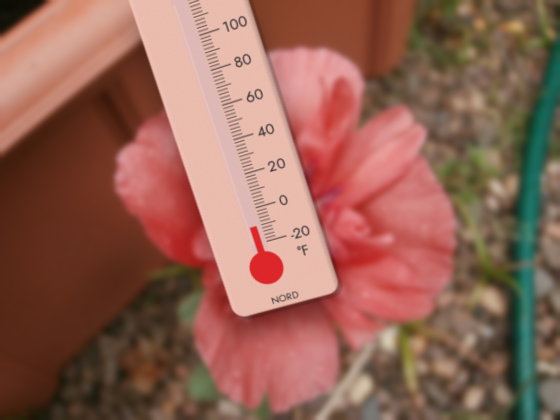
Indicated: value=-10 unit=°F
